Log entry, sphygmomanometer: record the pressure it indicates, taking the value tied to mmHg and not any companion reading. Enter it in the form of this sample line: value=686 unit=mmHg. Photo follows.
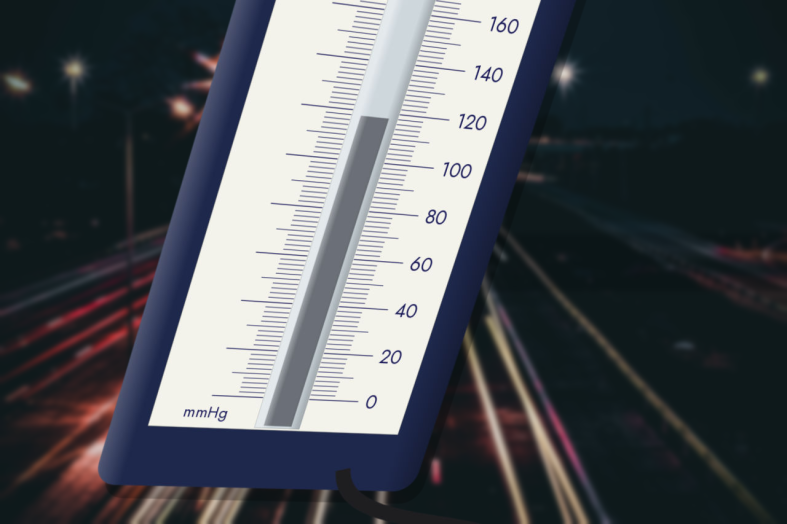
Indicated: value=118 unit=mmHg
